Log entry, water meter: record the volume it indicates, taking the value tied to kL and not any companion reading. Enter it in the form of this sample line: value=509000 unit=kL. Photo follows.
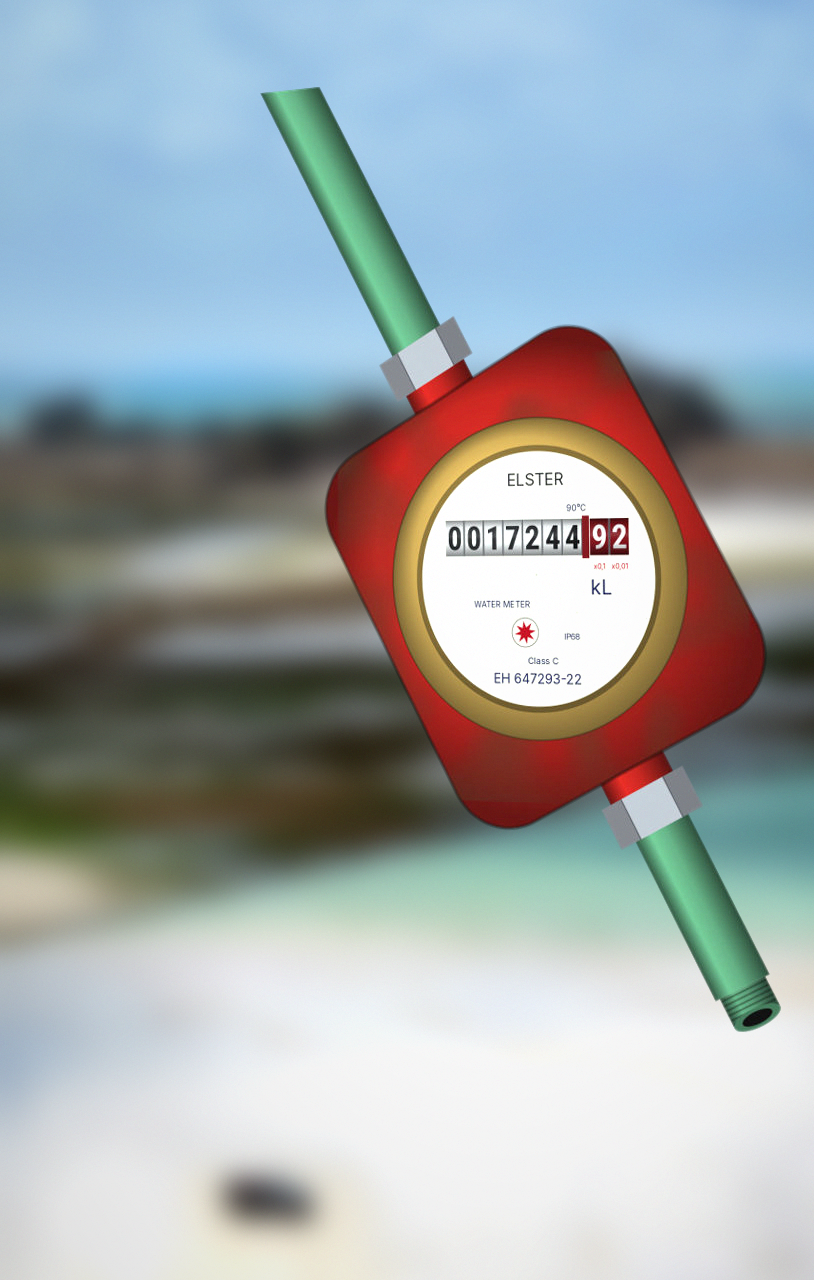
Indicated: value=17244.92 unit=kL
